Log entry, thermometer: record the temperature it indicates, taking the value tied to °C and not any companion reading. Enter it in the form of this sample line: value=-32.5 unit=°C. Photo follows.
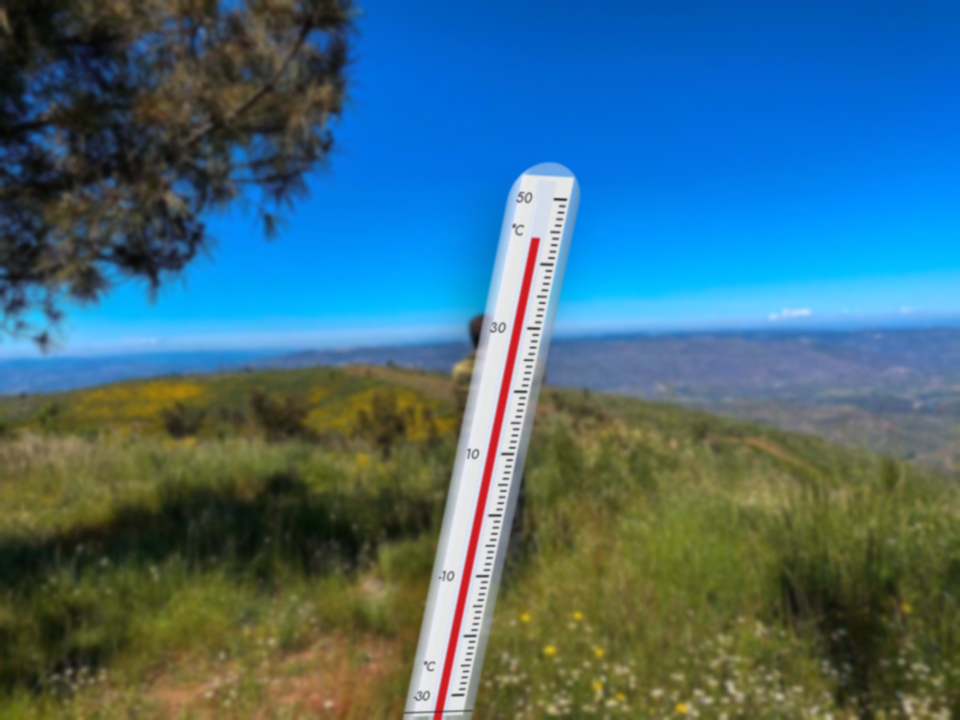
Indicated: value=44 unit=°C
